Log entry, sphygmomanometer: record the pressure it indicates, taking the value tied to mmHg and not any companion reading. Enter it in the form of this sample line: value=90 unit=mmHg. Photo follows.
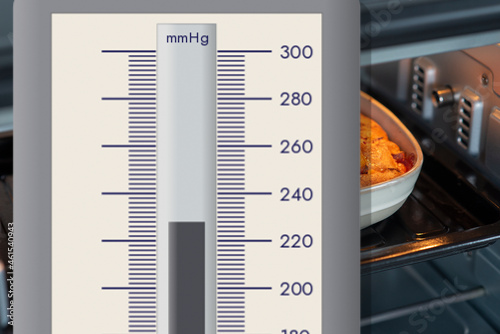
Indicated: value=228 unit=mmHg
